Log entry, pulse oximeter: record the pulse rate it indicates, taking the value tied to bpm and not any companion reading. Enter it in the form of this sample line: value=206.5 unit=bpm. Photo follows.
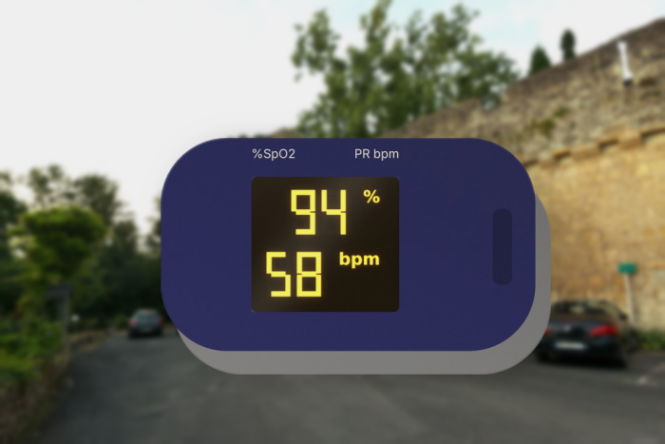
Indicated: value=58 unit=bpm
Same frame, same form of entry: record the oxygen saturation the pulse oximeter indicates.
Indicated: value=94 unit=%
